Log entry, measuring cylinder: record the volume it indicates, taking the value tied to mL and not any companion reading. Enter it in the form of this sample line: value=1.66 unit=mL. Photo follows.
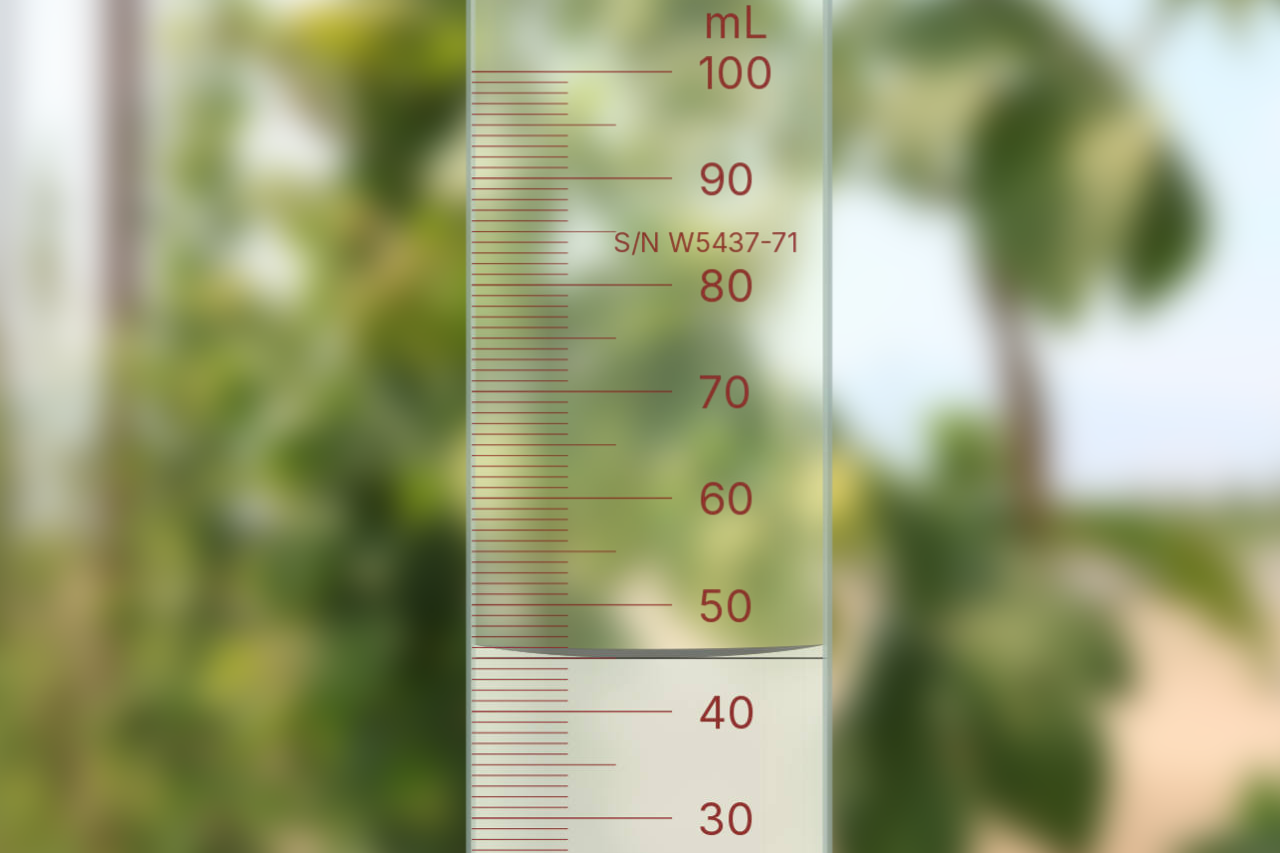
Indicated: value=45 unit=mL
